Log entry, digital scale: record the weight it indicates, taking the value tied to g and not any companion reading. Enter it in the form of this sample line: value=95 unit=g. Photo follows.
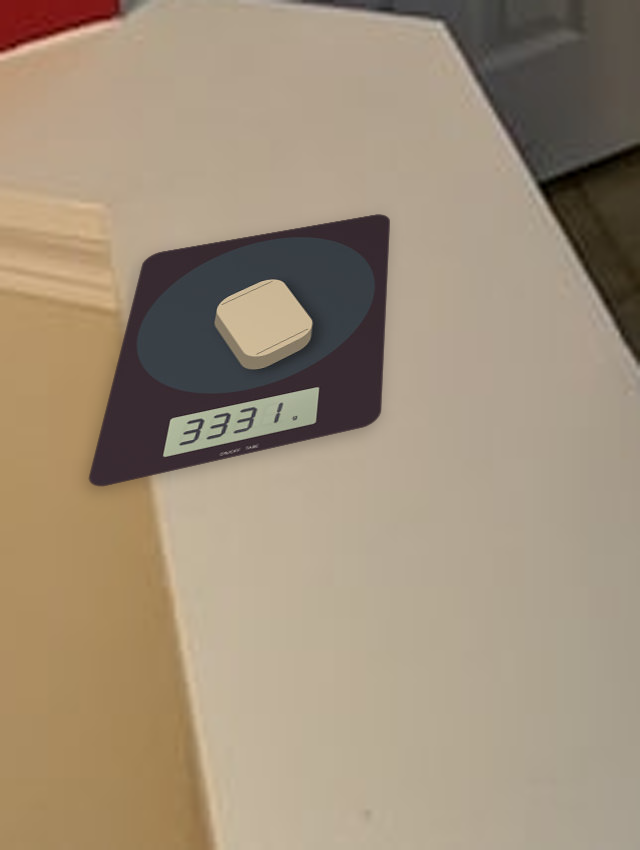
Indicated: value=3331 unit=g
